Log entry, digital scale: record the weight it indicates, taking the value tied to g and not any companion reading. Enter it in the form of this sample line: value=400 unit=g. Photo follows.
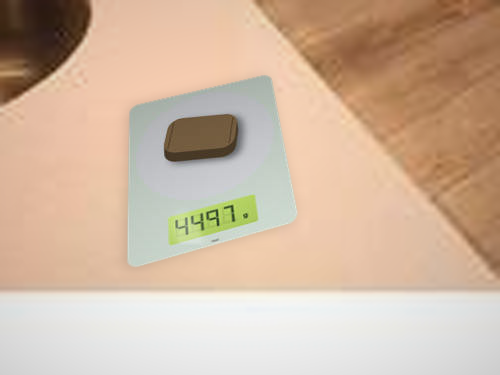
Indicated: value=4497 unit=g
